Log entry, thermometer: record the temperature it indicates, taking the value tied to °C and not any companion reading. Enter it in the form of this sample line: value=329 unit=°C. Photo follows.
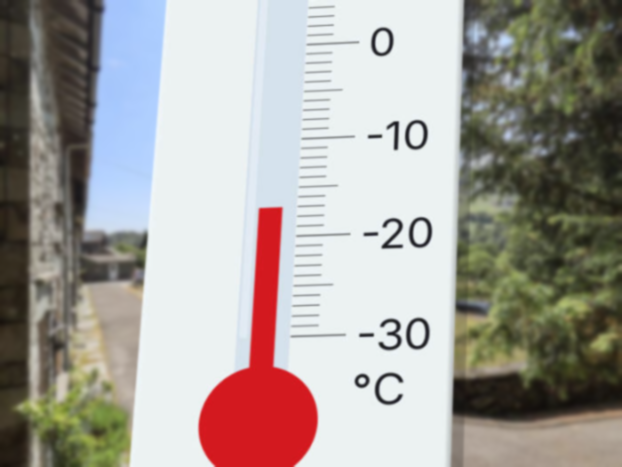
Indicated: value=-17 unit=°C
